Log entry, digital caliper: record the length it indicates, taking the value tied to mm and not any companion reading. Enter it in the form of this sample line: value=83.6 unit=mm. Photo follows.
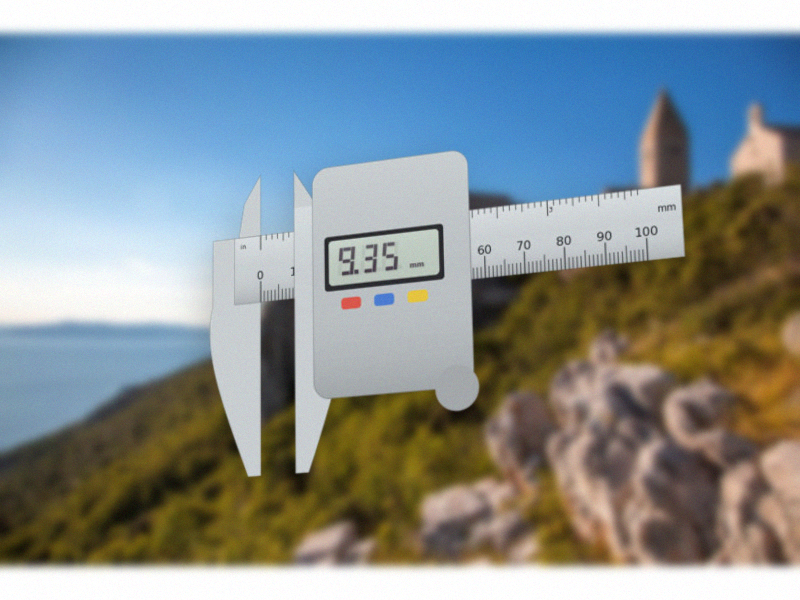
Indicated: value=9.35 unit=mm
